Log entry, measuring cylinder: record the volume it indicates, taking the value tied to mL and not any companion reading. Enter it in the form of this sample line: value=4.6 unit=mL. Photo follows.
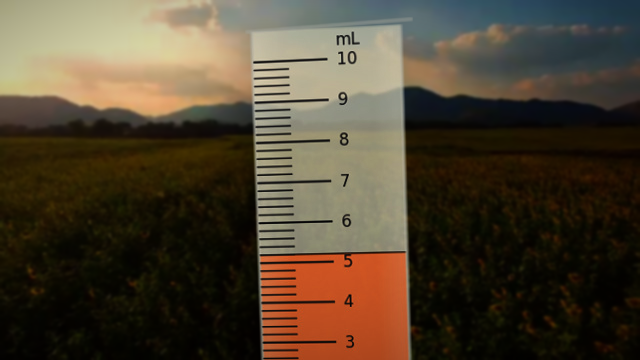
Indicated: value=5.2 unit=mL
